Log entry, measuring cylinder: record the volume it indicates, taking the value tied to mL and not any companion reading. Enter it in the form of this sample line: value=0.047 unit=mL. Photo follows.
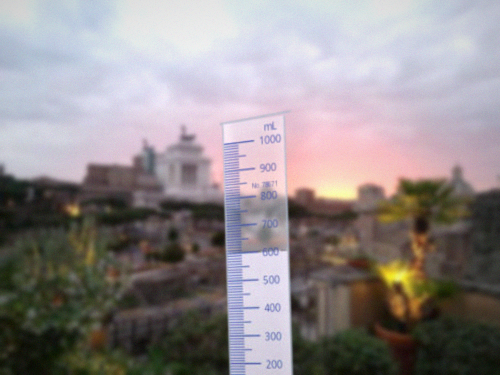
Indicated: value=600 unit=mL
